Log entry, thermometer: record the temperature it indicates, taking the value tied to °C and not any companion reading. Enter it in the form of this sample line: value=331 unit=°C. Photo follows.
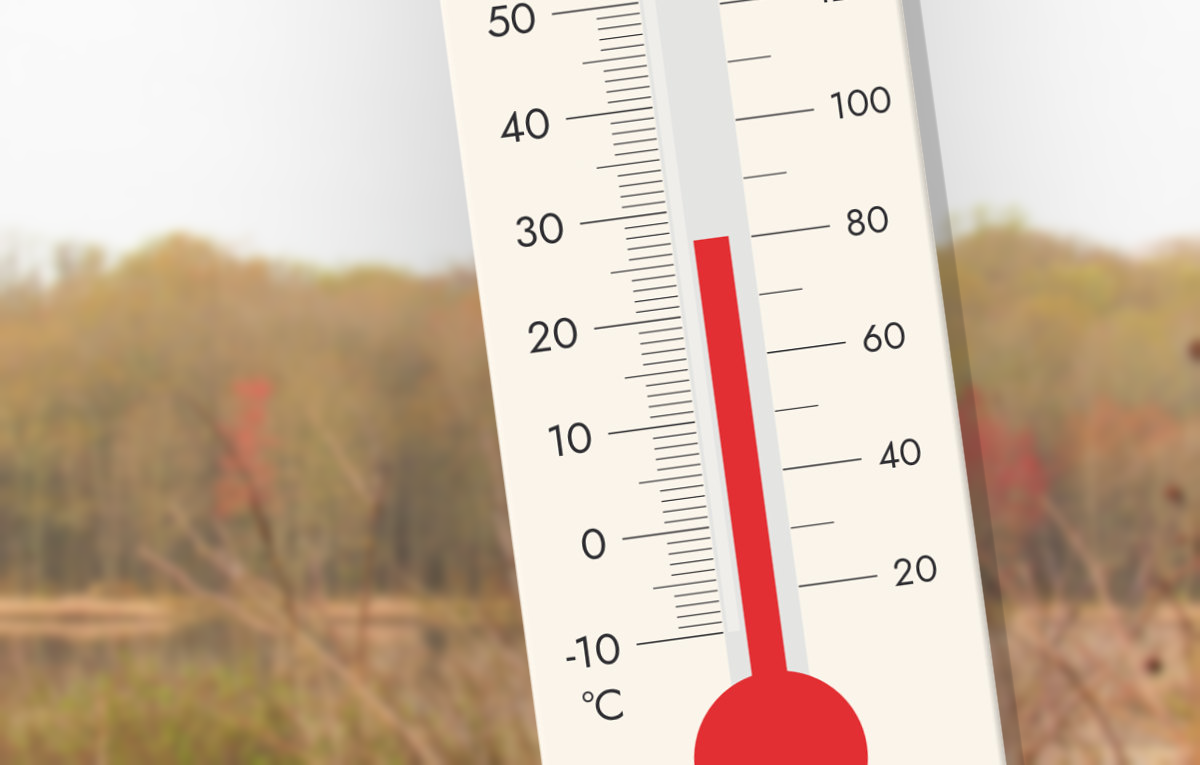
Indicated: value=27 unit=°C
